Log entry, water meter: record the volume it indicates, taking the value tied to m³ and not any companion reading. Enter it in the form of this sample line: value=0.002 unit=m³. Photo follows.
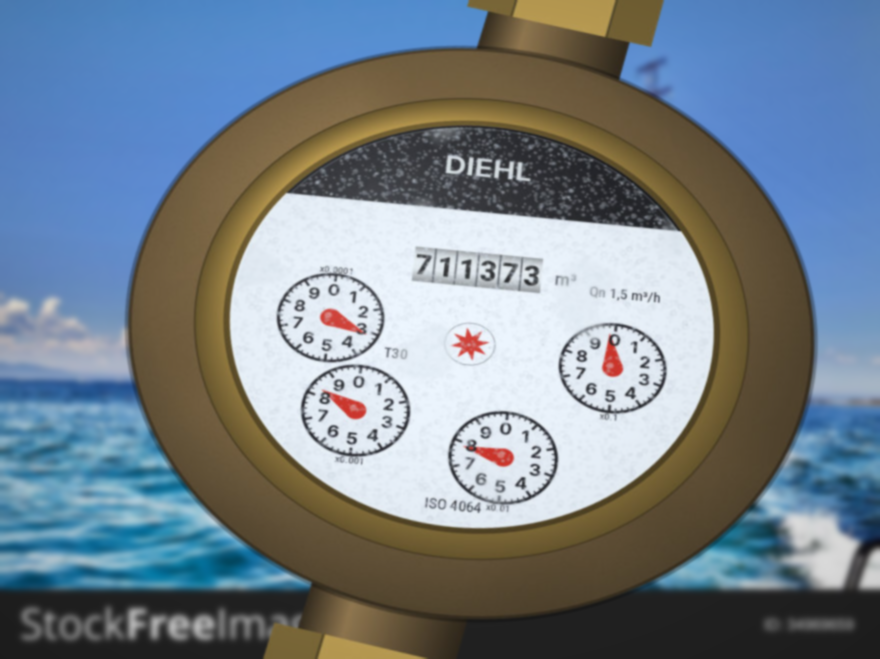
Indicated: value=711372.9783 unit=m³
